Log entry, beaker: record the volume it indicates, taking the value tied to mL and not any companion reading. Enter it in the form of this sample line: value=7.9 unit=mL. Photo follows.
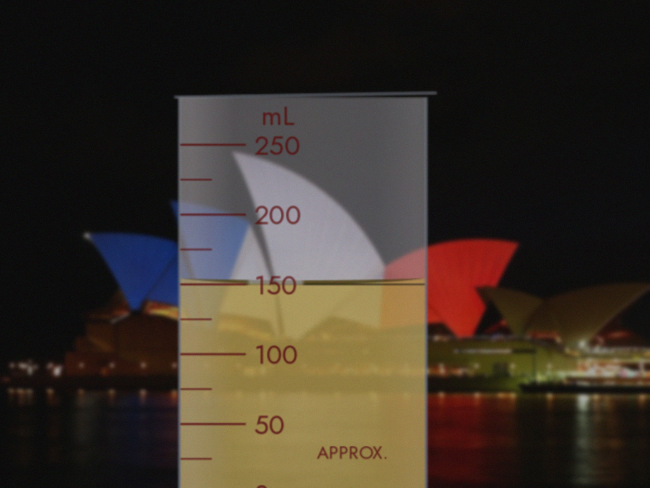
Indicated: value=150 unit=mL
